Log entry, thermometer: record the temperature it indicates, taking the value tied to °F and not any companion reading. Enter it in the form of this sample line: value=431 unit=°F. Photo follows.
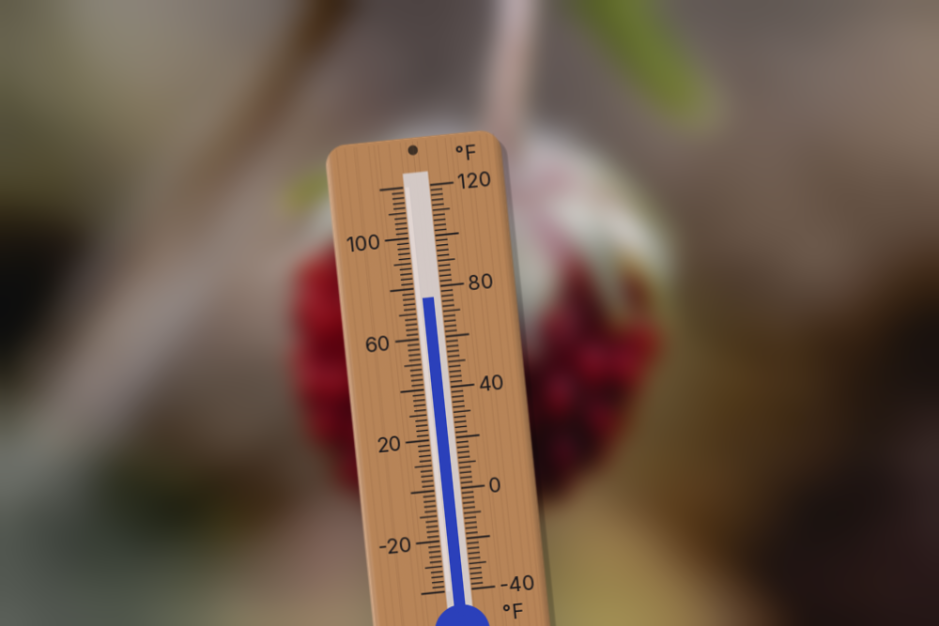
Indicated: value=76 unit=°F
